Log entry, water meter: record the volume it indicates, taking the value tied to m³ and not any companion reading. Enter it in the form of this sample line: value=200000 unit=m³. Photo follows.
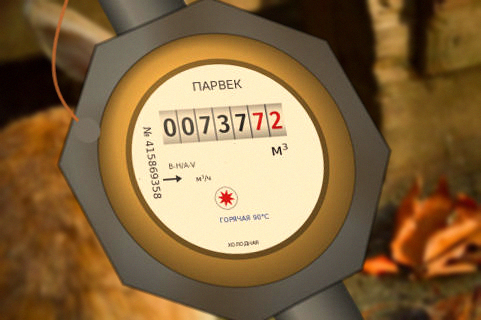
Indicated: value=737.72 unit=m³
